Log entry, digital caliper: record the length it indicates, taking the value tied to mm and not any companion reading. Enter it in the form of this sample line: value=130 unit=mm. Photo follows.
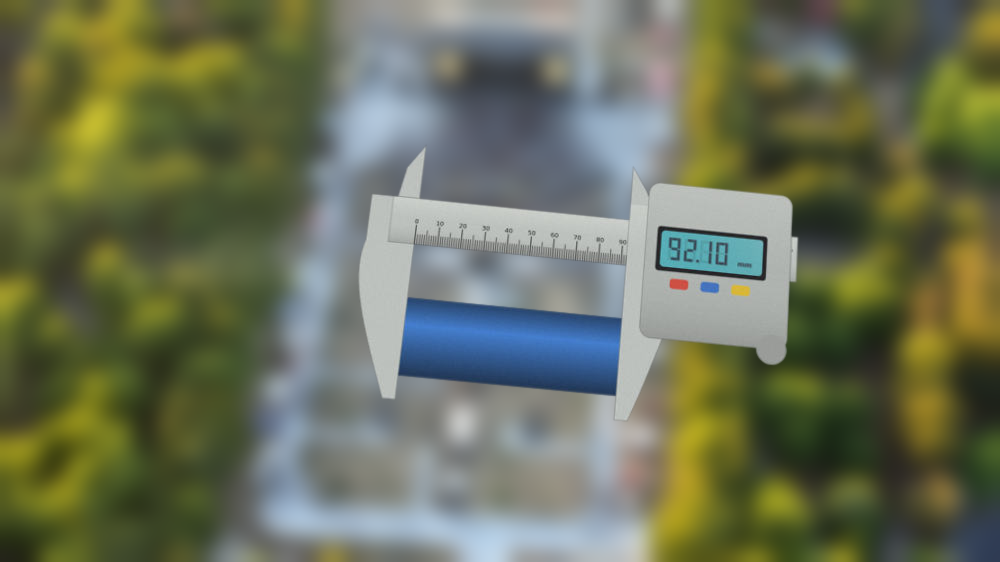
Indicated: value=92.10 unit=mm
